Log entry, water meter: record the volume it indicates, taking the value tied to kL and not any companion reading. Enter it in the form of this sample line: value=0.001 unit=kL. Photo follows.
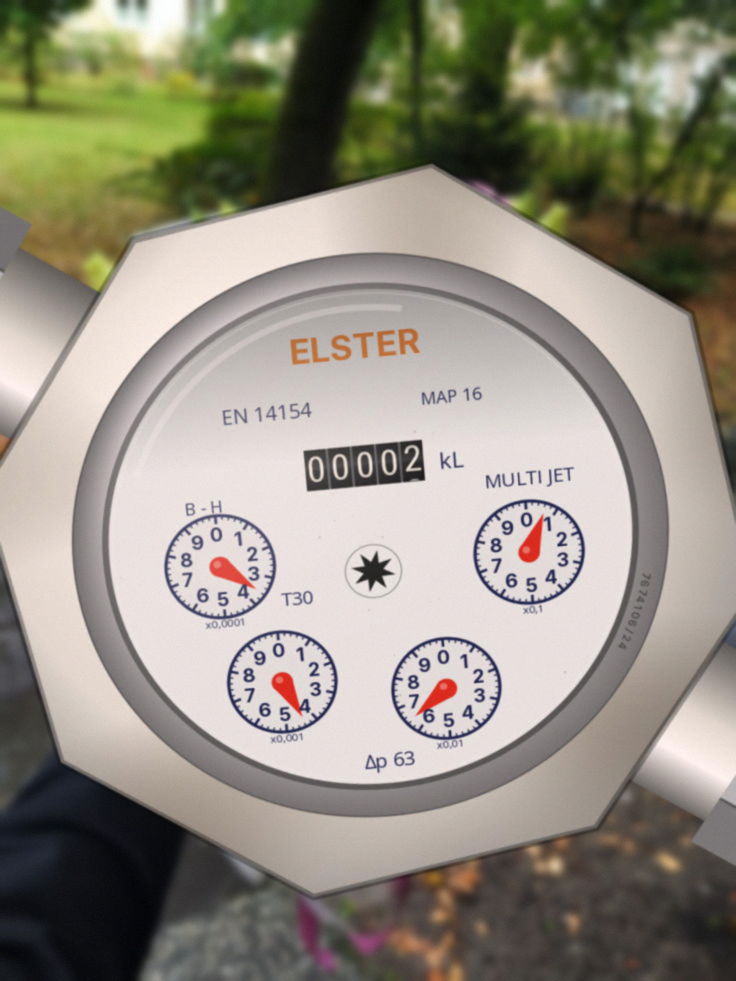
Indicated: value=2.0643 unit=kL
